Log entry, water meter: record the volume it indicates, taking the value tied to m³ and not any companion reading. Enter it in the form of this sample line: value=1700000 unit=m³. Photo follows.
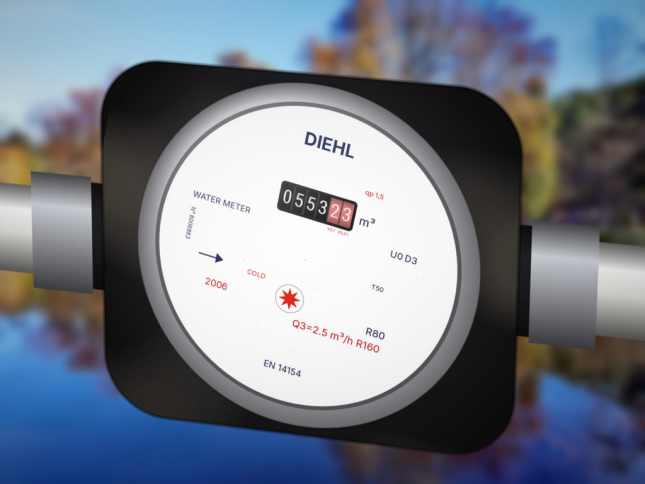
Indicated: value=553.23 unit=m³
